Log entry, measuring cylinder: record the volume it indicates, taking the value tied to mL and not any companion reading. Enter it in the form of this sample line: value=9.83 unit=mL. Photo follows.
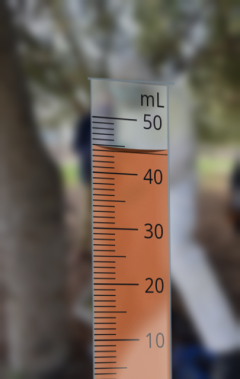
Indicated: value=44 unit=mL
